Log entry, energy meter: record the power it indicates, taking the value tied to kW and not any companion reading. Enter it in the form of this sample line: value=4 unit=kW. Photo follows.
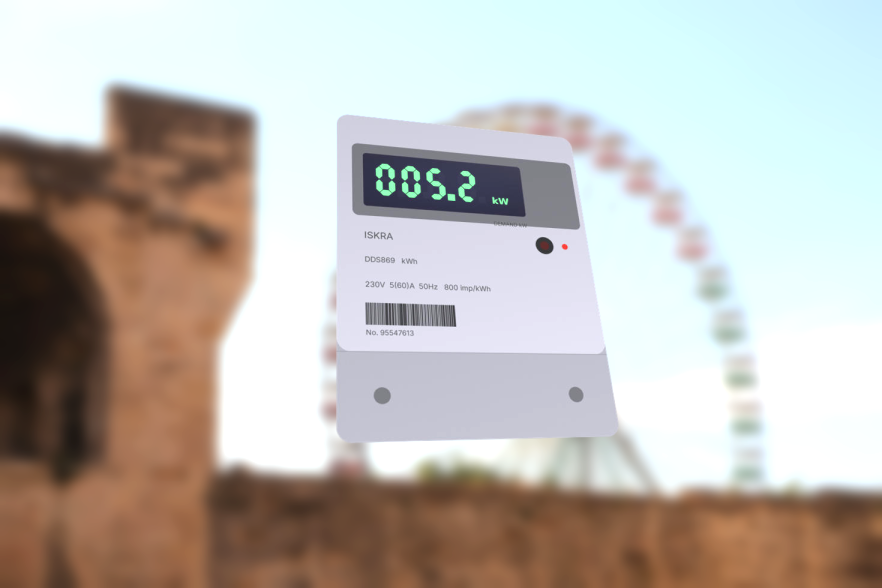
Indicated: value=5.2 unit=kW
